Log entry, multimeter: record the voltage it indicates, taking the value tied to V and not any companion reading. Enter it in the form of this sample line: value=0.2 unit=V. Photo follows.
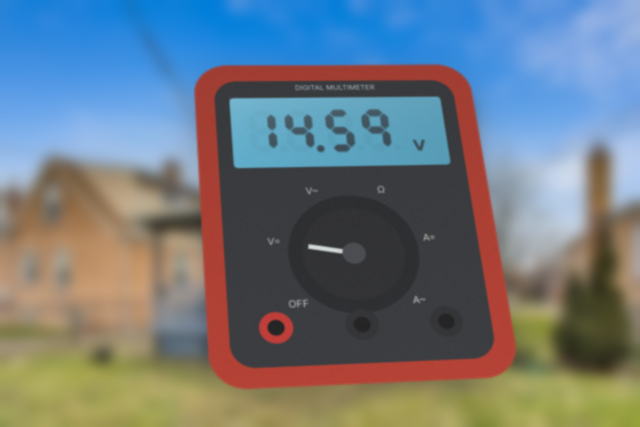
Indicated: value=14.59 unit=V
